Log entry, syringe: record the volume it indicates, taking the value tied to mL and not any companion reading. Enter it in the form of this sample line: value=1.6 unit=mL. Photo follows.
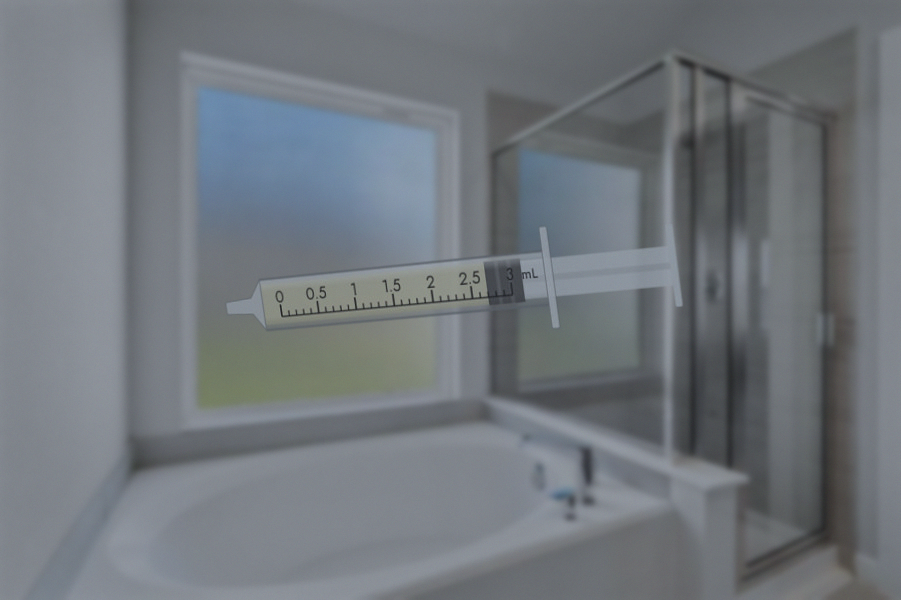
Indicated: value=2.7 unit=mL
